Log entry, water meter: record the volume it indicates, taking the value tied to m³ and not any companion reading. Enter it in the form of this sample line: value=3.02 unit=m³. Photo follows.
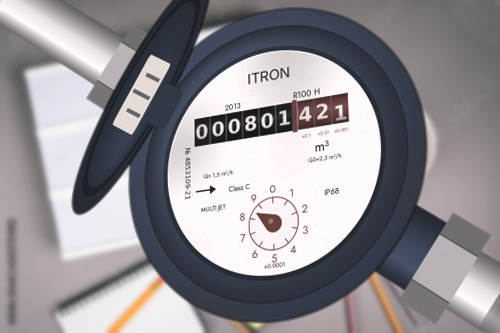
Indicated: value=801.4208 unit=m³
